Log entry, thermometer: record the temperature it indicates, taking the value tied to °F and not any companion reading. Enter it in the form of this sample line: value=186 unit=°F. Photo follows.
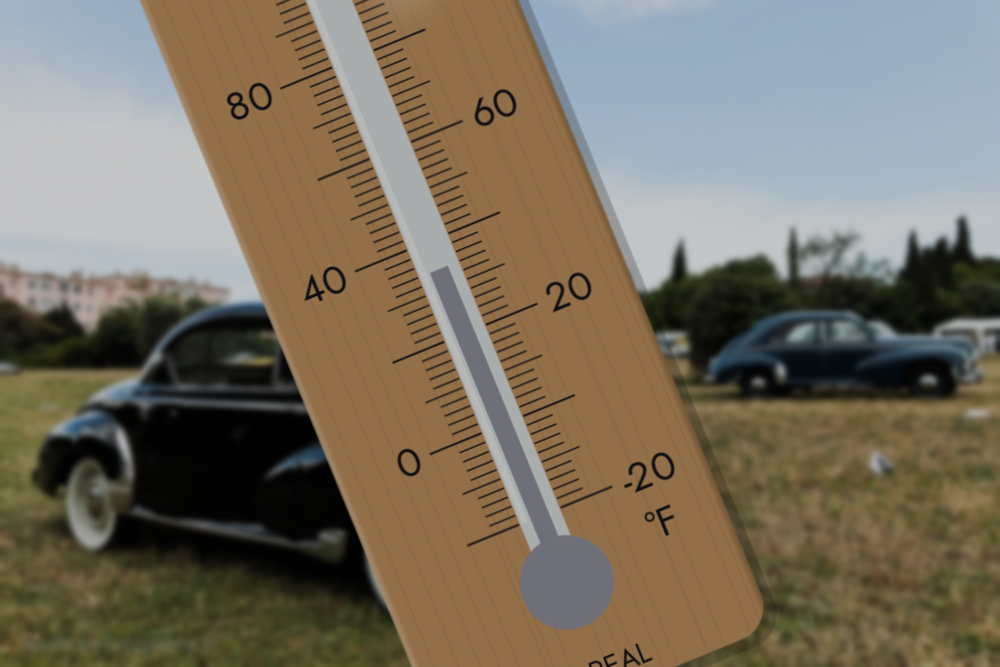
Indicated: value=34 unit=°F
